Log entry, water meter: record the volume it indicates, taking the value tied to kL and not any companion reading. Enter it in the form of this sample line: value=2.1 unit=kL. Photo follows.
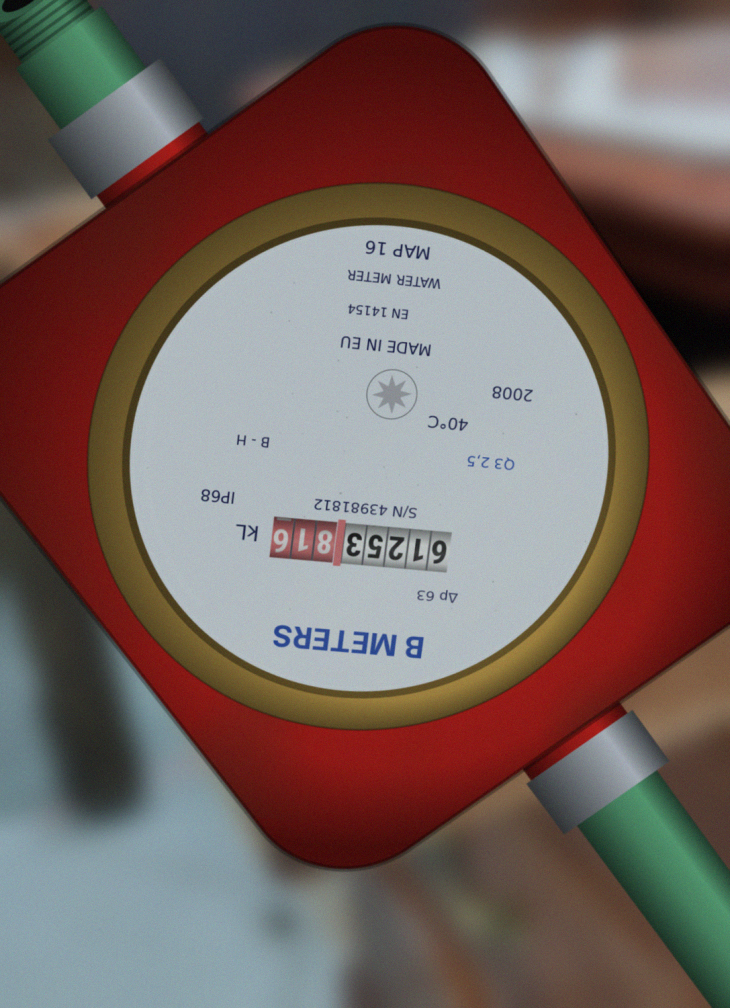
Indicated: value=61253.816 unit=kL
